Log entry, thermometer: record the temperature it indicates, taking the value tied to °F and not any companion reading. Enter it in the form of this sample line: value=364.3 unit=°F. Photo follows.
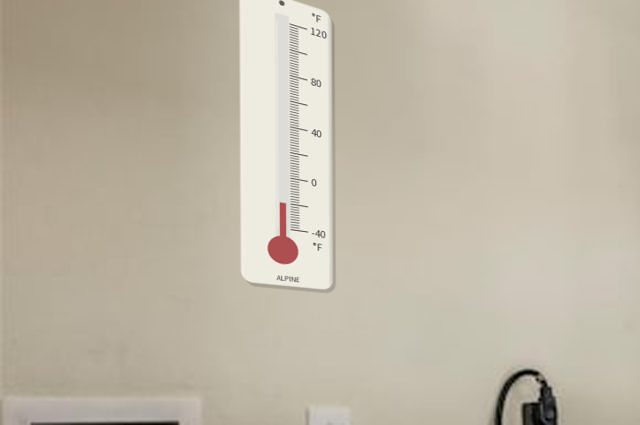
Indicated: value=-20 unit=°F
